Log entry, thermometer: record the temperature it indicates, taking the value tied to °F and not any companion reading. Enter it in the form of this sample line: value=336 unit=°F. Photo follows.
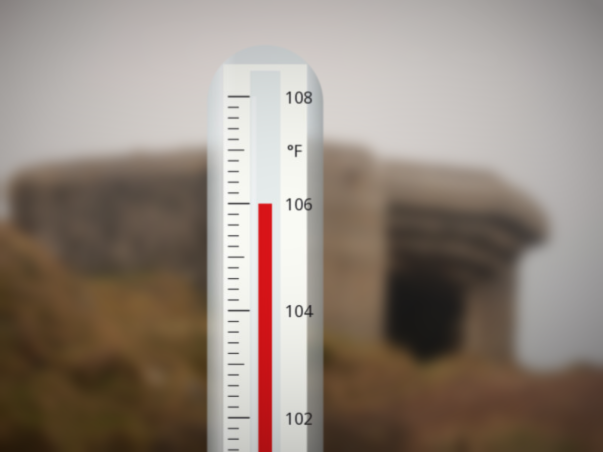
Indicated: value=106 unit=°F
